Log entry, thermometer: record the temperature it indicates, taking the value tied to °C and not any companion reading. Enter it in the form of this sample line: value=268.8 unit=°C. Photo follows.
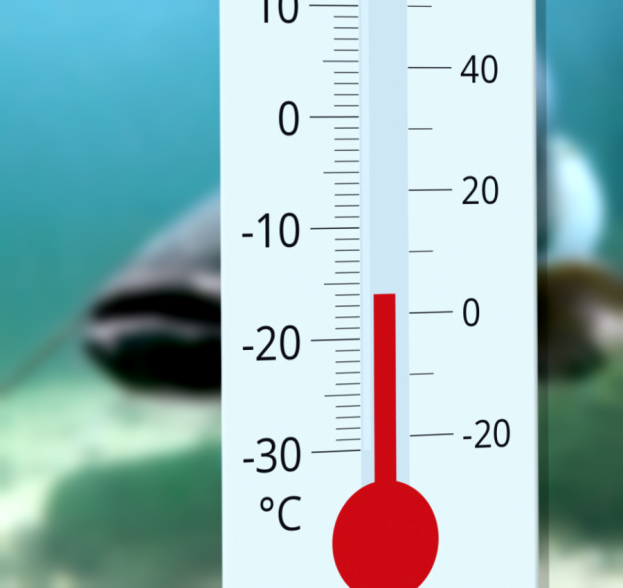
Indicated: value=-16 unit=°C
